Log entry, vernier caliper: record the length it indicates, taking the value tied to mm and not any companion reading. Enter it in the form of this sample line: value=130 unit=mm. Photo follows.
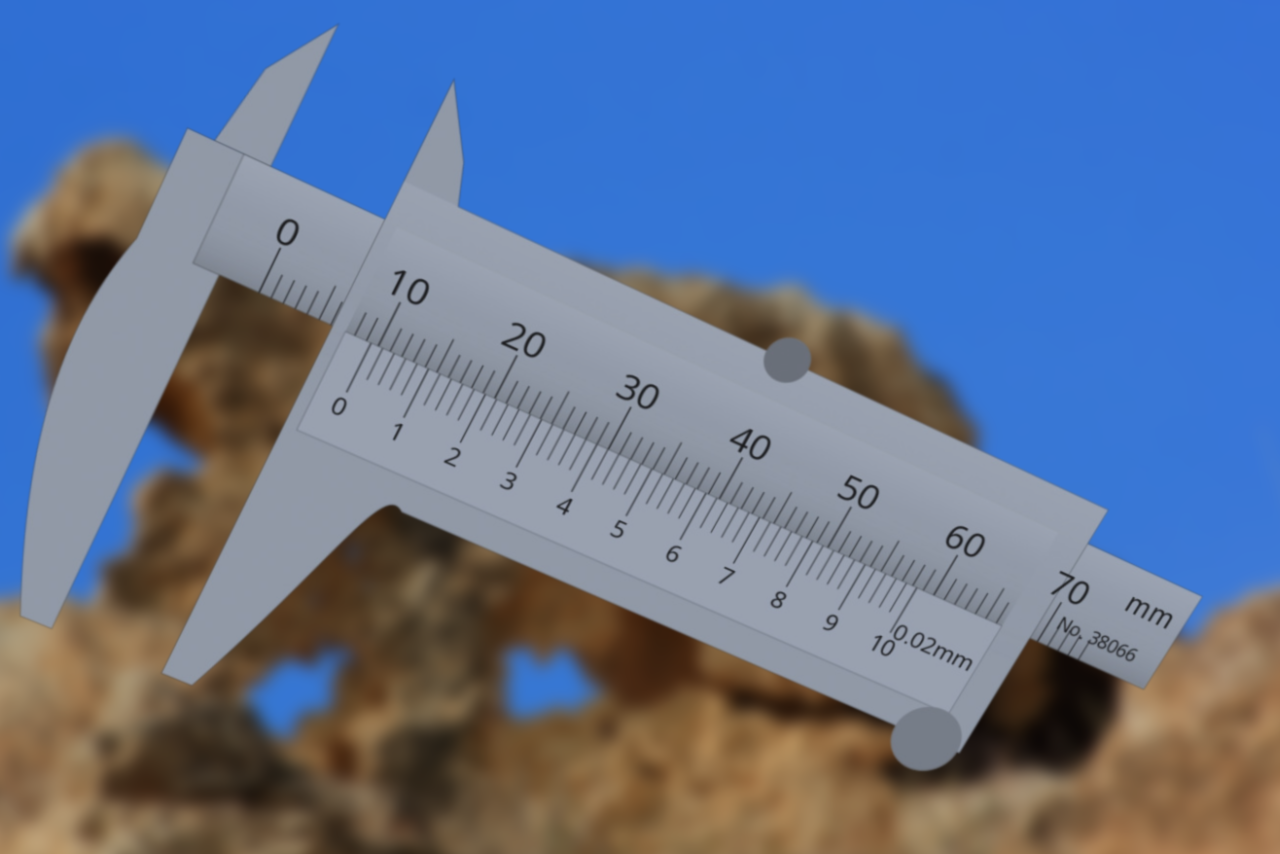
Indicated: value=9.4 unit=mm
